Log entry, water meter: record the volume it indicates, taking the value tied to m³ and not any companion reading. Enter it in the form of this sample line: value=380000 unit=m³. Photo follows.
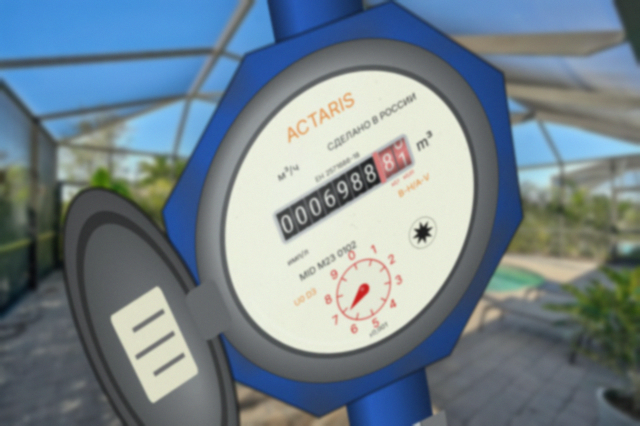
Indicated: value=6988.806 unit=m³
